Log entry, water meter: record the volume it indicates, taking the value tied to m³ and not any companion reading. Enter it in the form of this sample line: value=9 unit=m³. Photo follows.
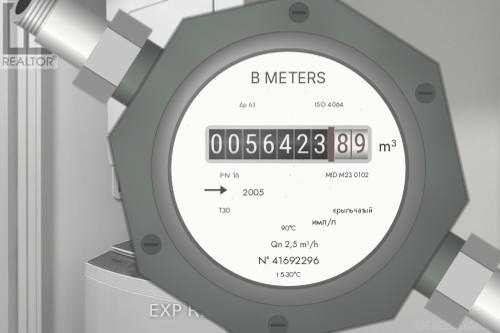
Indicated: value=56423.89 unit=m³
